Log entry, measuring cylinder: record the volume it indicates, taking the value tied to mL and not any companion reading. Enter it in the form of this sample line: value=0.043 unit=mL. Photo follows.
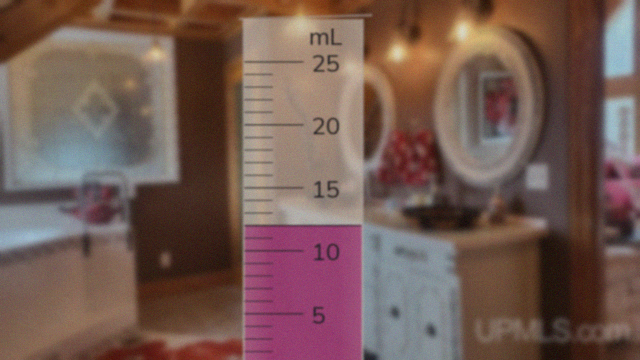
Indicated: value=12 unit=mL
